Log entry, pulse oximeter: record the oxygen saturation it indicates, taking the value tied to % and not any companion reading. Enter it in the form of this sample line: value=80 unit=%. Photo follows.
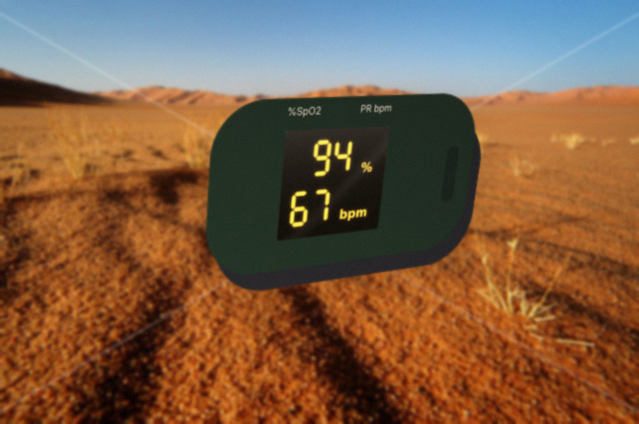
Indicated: value=94 unit=%
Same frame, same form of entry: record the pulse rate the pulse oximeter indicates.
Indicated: value=67 unit=bpm
